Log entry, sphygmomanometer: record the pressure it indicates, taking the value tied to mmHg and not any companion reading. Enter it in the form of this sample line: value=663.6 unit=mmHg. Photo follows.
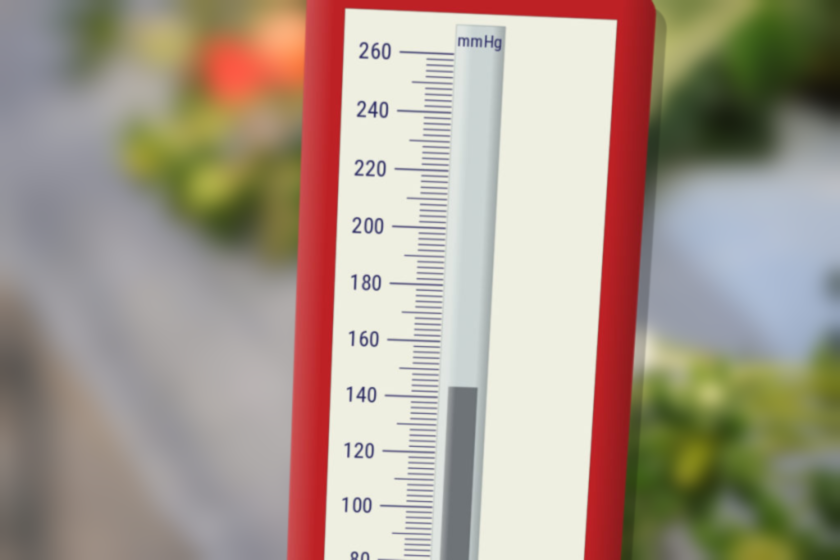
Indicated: value=144 unit=mmHg
